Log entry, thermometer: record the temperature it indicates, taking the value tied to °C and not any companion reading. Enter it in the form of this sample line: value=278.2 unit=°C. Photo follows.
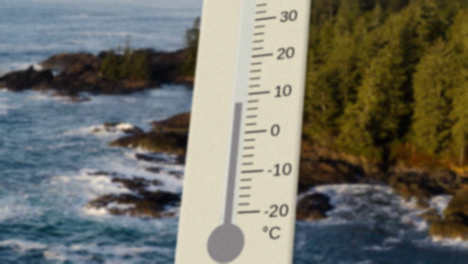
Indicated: value=8 unit=°C
